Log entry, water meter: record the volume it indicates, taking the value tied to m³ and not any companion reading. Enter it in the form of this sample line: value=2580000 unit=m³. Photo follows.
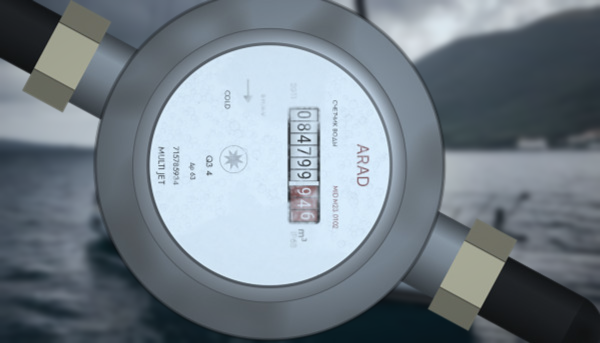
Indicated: value=84799.946 unit=m³
